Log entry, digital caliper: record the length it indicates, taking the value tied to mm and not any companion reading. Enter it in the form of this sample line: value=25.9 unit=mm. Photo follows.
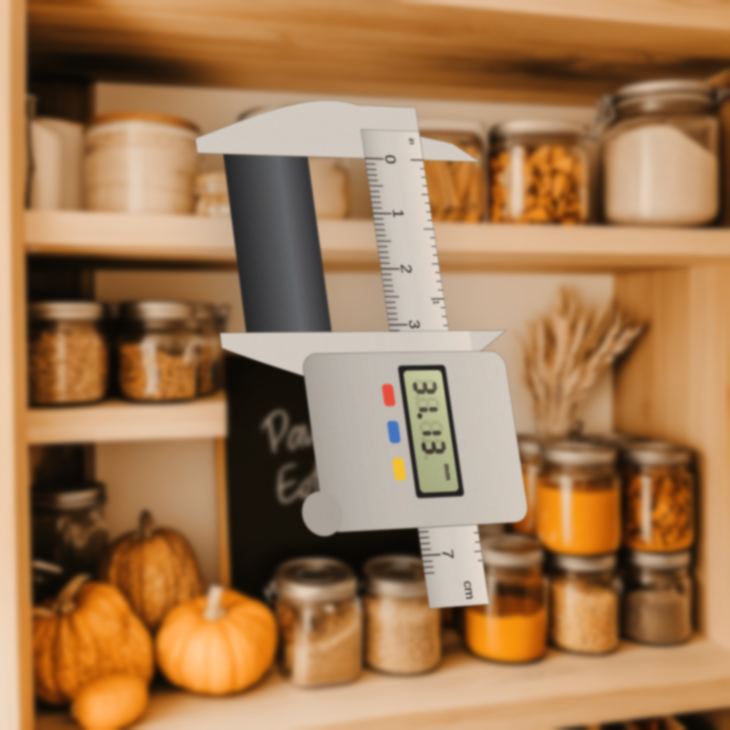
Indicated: value=31.13 unit=mm
